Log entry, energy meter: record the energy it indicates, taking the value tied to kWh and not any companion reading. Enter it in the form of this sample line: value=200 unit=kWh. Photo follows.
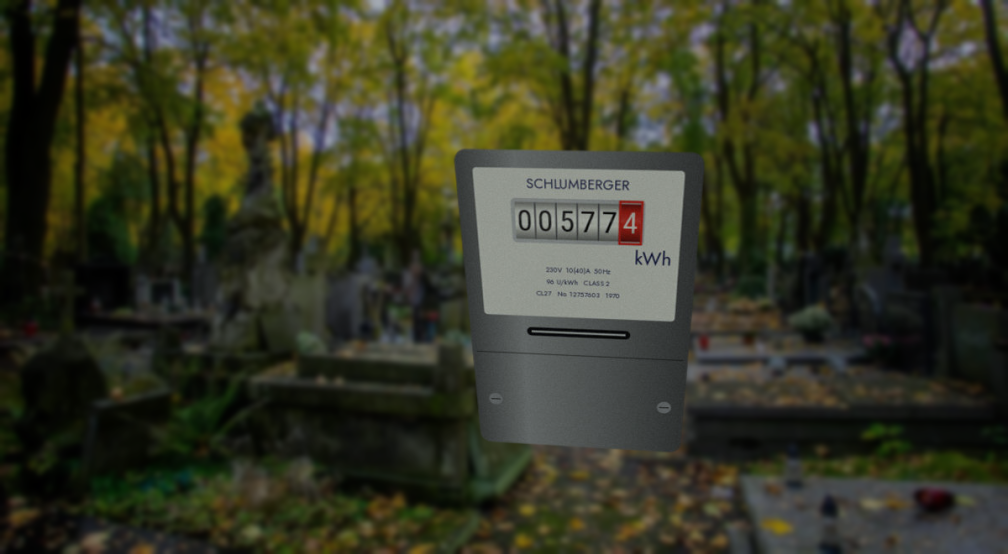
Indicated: value=577.4 unit=kWh
